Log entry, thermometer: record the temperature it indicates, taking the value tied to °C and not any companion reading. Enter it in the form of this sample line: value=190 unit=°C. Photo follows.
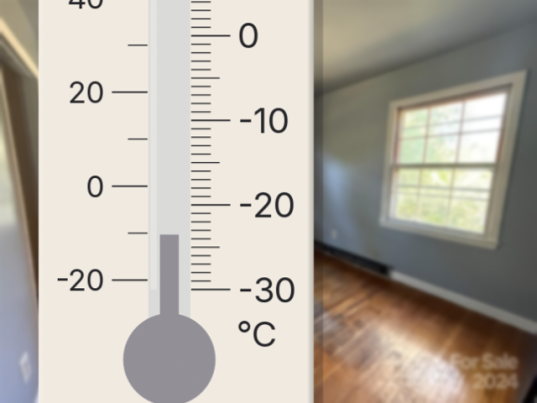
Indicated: value=-23.5 unit=°C
